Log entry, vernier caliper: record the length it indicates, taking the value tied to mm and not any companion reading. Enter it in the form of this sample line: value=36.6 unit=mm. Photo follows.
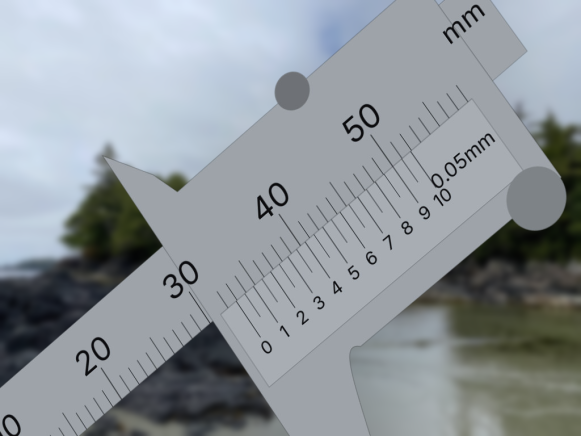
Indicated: value=32.9 unit=mm
